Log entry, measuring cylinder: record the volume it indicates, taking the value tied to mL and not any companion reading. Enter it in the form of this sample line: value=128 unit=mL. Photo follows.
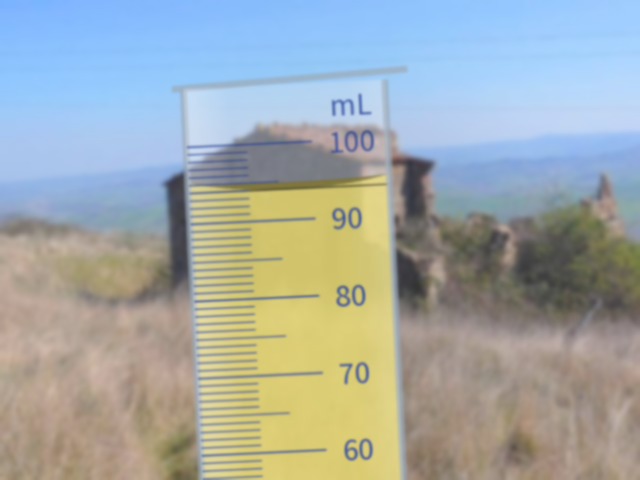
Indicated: value=94 unit=mL
